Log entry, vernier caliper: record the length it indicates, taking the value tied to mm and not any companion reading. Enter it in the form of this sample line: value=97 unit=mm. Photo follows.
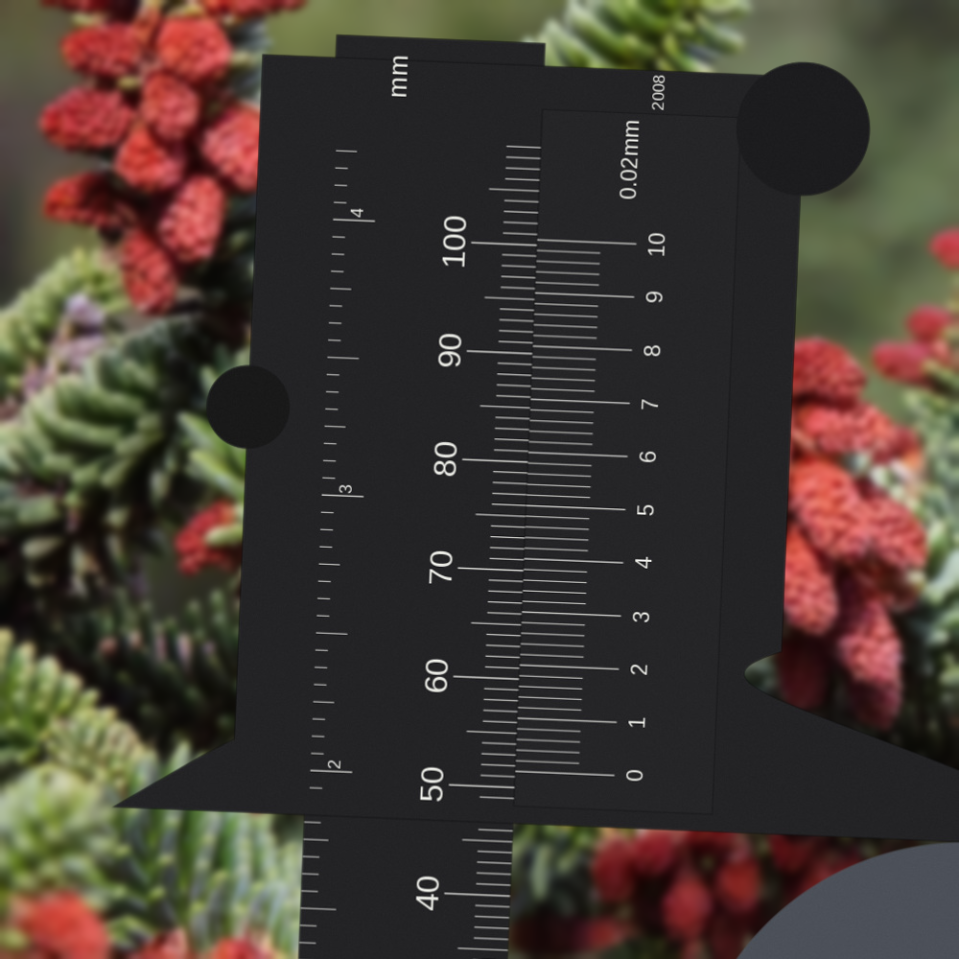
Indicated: value=51.5 unit=mm
